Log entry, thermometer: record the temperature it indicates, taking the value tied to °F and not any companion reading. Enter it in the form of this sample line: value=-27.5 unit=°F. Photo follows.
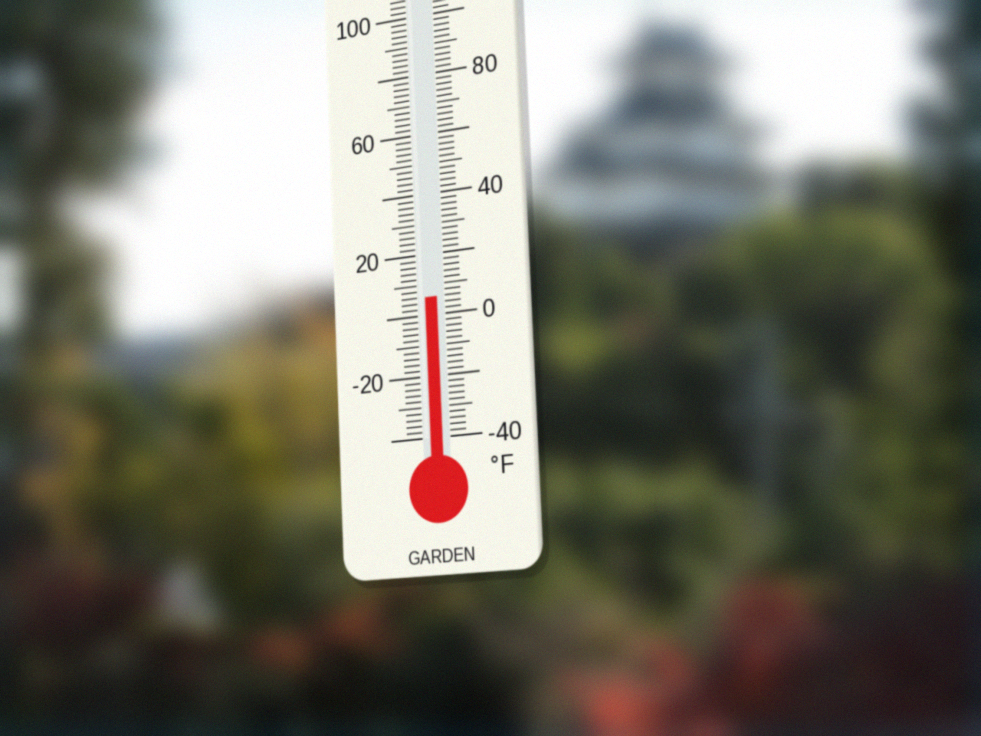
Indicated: value=6 unit=°F
